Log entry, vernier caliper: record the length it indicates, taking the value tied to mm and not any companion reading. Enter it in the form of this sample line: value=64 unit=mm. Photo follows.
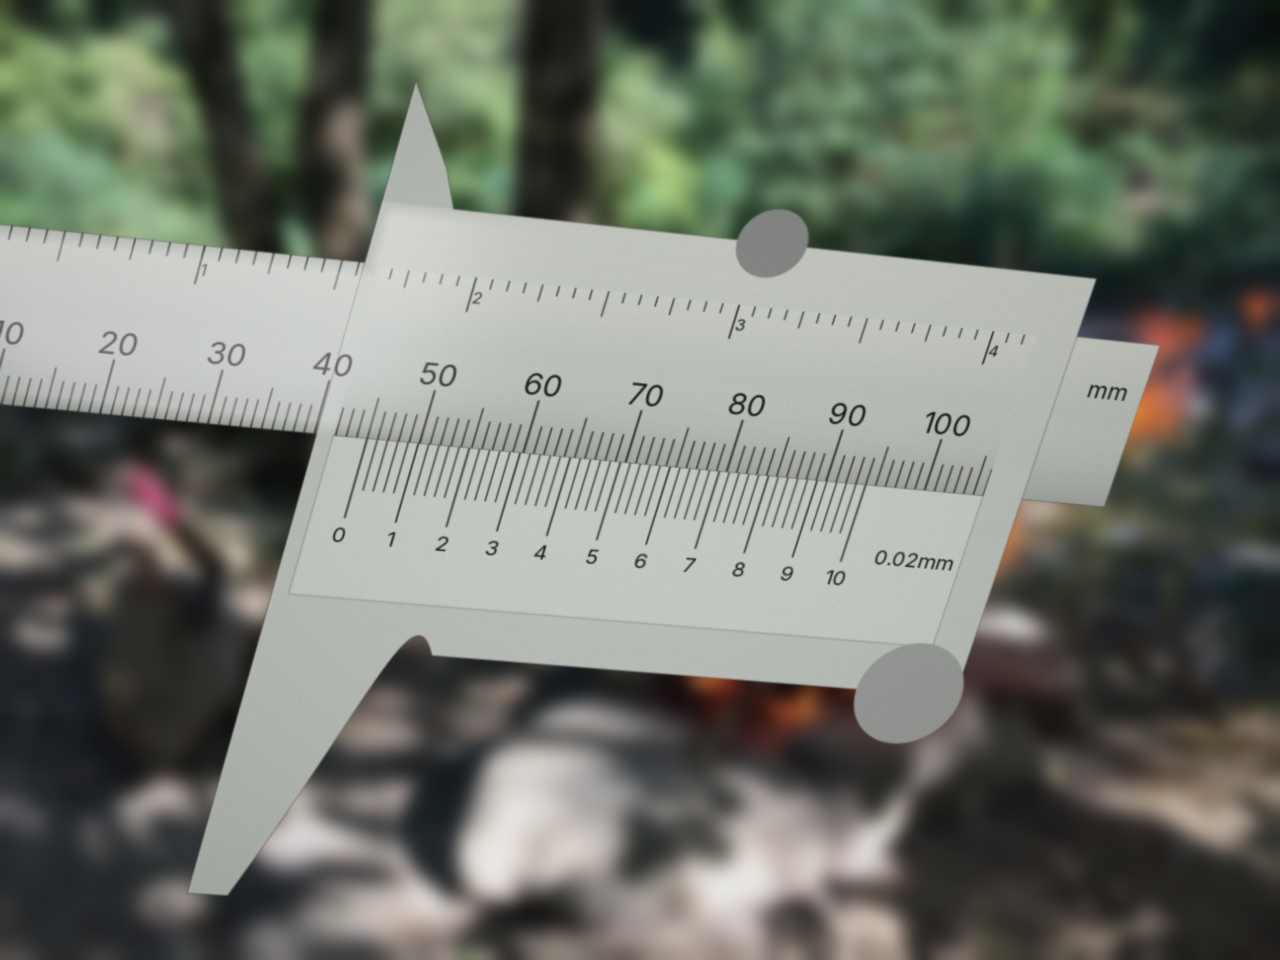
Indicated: value=45.0 unit=mm
